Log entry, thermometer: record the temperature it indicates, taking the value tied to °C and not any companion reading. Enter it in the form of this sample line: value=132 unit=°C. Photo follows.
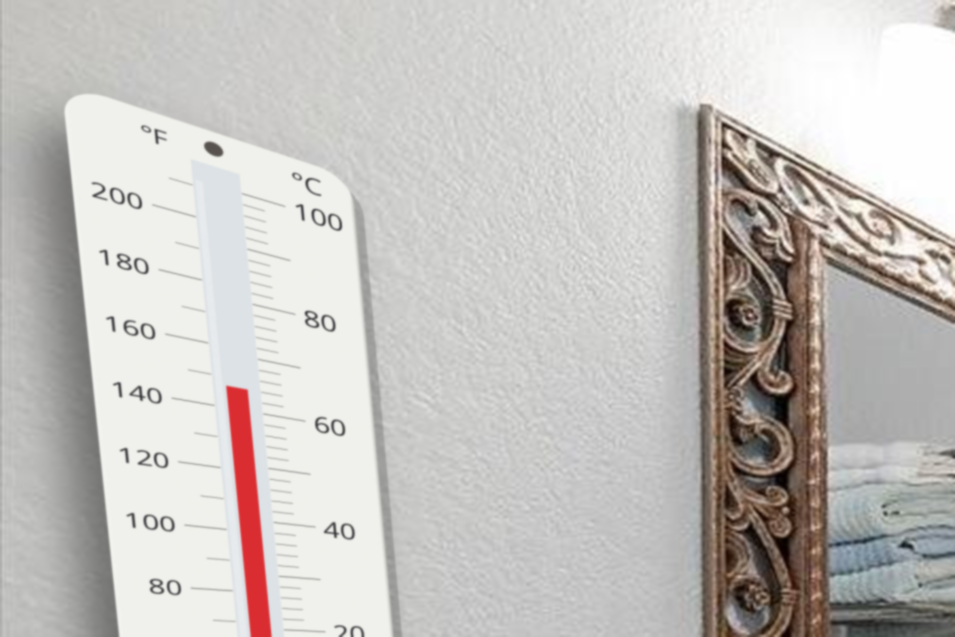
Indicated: value=64 unit=°C
